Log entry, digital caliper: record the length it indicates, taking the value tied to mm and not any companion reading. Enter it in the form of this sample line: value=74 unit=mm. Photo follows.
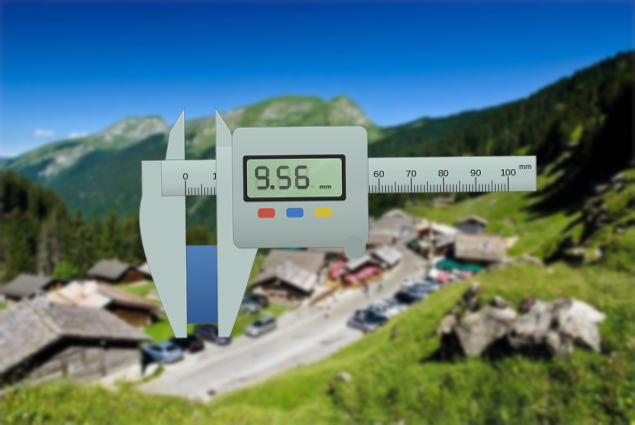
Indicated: value=9.56 unit=mm
